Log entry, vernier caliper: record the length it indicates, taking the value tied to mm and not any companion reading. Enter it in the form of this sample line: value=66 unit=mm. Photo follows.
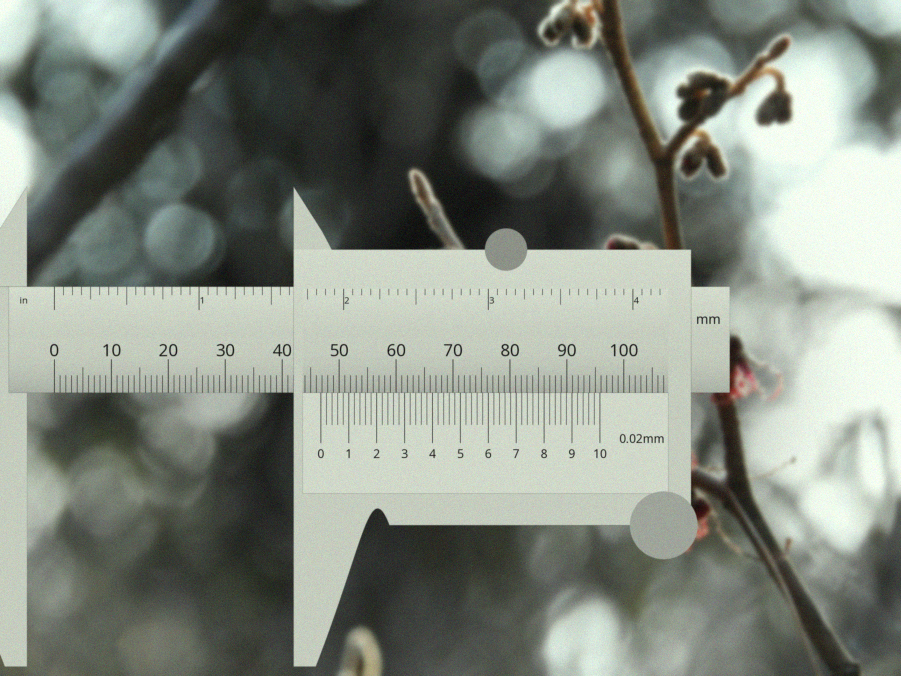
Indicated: value=46.8 unit=mm
